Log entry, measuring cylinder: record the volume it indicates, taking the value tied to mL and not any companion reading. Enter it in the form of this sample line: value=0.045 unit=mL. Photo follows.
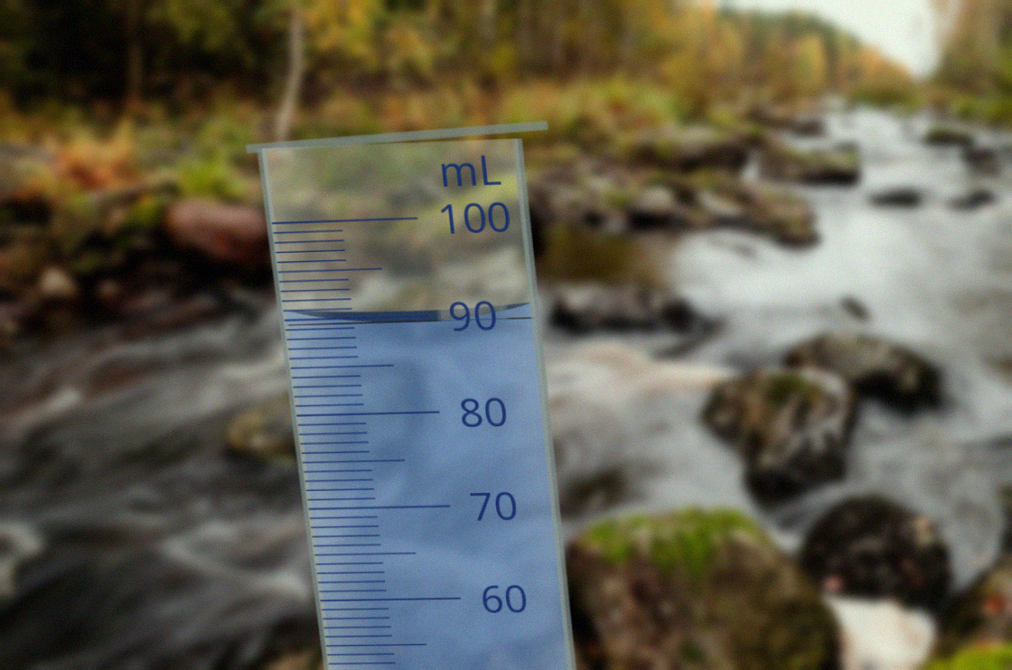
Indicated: value=89.5 unit=mL
